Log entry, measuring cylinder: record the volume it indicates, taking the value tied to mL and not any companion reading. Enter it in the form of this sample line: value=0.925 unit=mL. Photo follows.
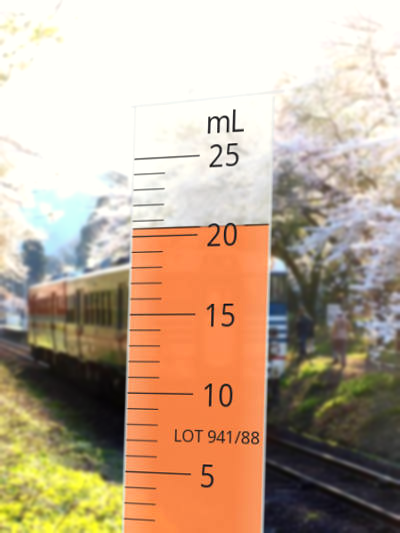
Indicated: value=20.5 unit=mL
